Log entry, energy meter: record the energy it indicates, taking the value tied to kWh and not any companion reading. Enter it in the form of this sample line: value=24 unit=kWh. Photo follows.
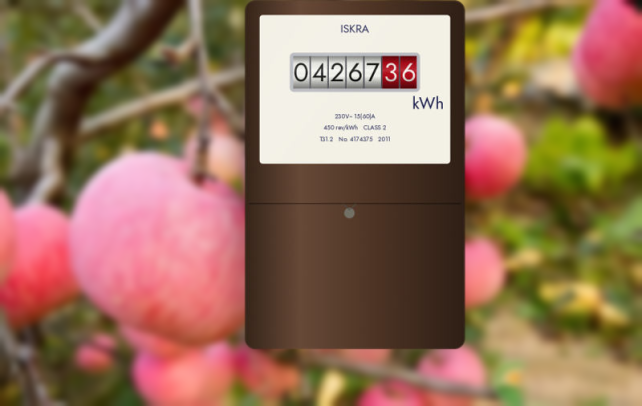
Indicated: value=4267.36 unit=kWh
